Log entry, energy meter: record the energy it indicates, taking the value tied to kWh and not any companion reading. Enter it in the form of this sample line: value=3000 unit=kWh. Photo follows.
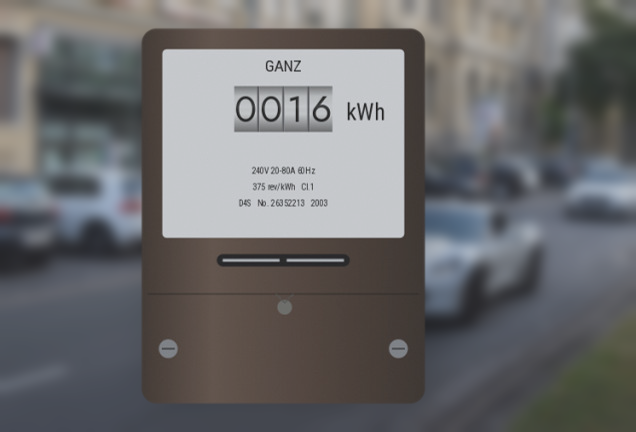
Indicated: value=16 unit=kWh
